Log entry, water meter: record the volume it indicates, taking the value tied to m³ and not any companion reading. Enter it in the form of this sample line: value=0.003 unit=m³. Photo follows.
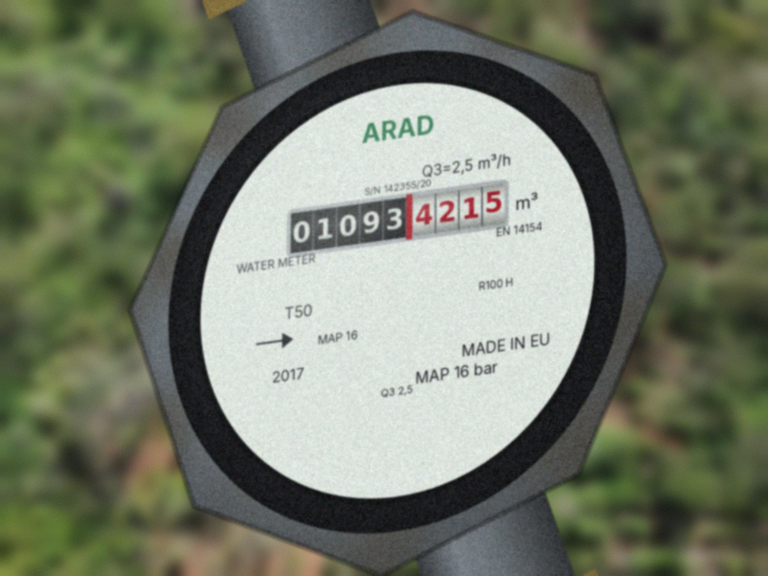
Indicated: value=1093.4215 unit=m³
